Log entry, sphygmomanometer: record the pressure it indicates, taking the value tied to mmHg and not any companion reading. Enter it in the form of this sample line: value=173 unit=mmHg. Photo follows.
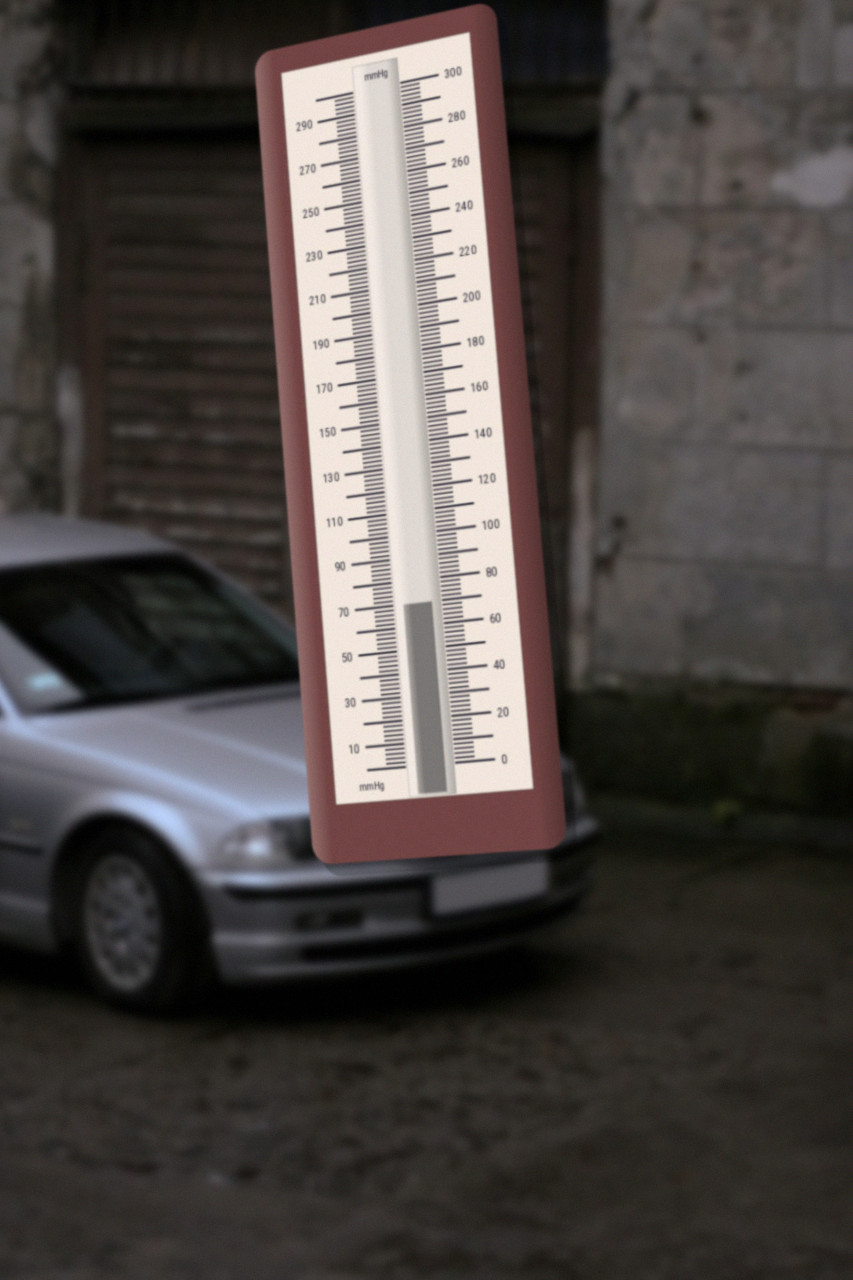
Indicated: value=70 unit=mmHg
